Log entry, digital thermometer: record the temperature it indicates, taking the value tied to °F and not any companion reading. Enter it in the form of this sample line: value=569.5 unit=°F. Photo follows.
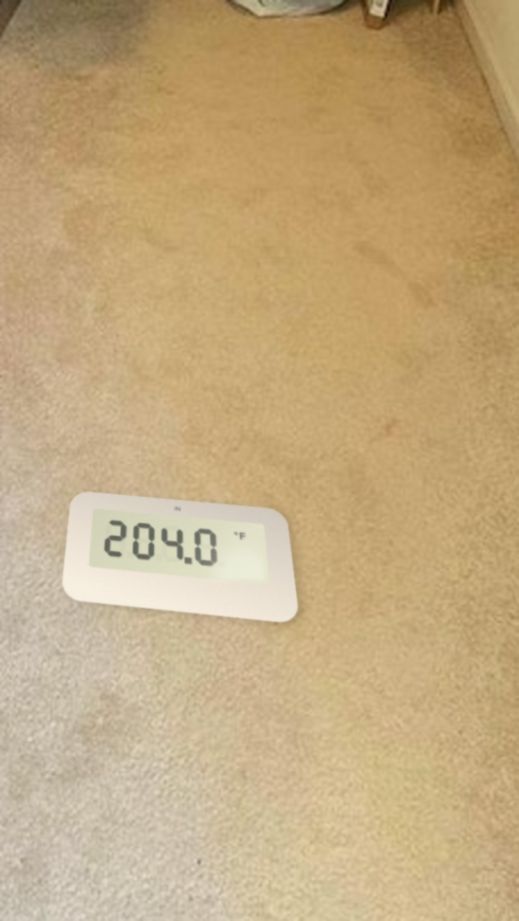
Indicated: value=204.0 unit=°F
